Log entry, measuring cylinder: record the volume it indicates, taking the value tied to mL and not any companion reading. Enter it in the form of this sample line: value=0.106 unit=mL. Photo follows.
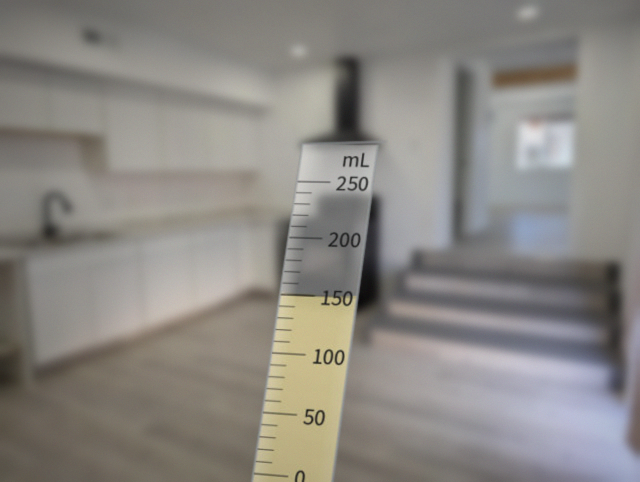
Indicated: value=150 unit=mL
